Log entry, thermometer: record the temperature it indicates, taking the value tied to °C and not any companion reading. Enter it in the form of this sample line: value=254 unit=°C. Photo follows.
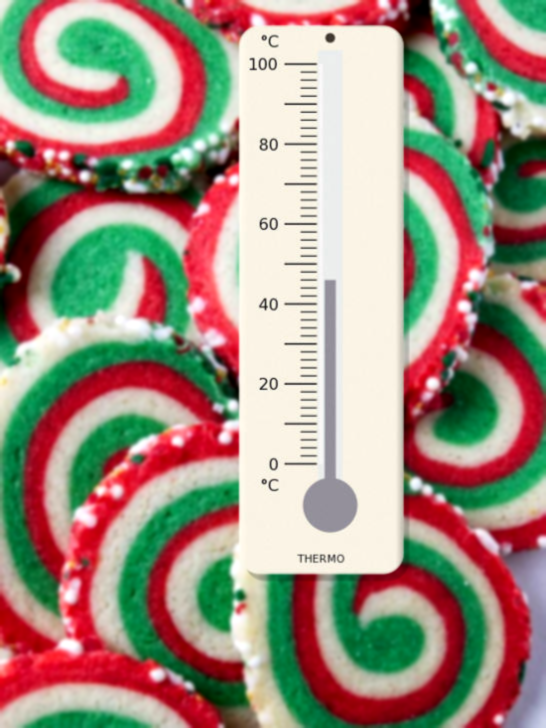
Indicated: value=46 unit=°C
